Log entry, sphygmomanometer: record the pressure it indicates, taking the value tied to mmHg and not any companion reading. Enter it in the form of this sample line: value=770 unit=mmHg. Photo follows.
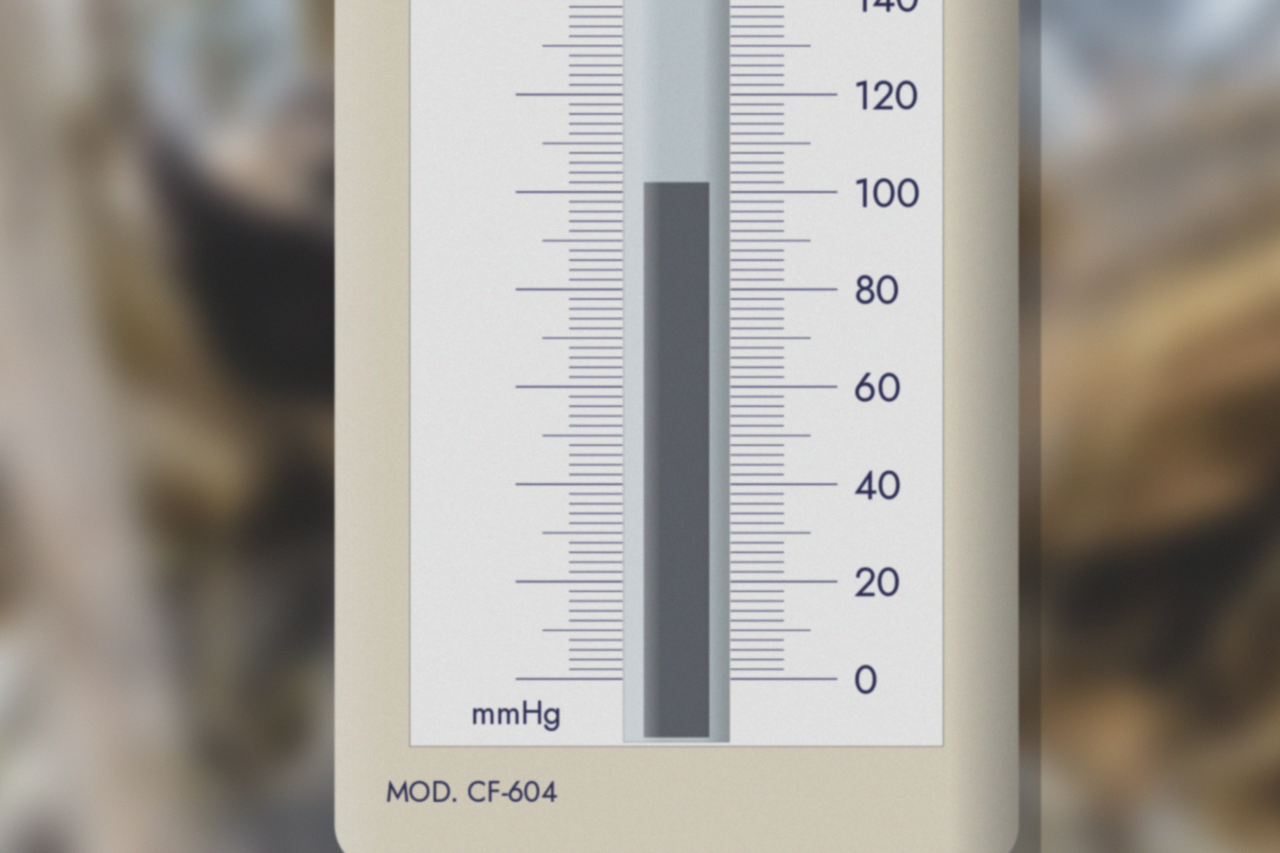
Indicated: value=102 unit=mmHg
